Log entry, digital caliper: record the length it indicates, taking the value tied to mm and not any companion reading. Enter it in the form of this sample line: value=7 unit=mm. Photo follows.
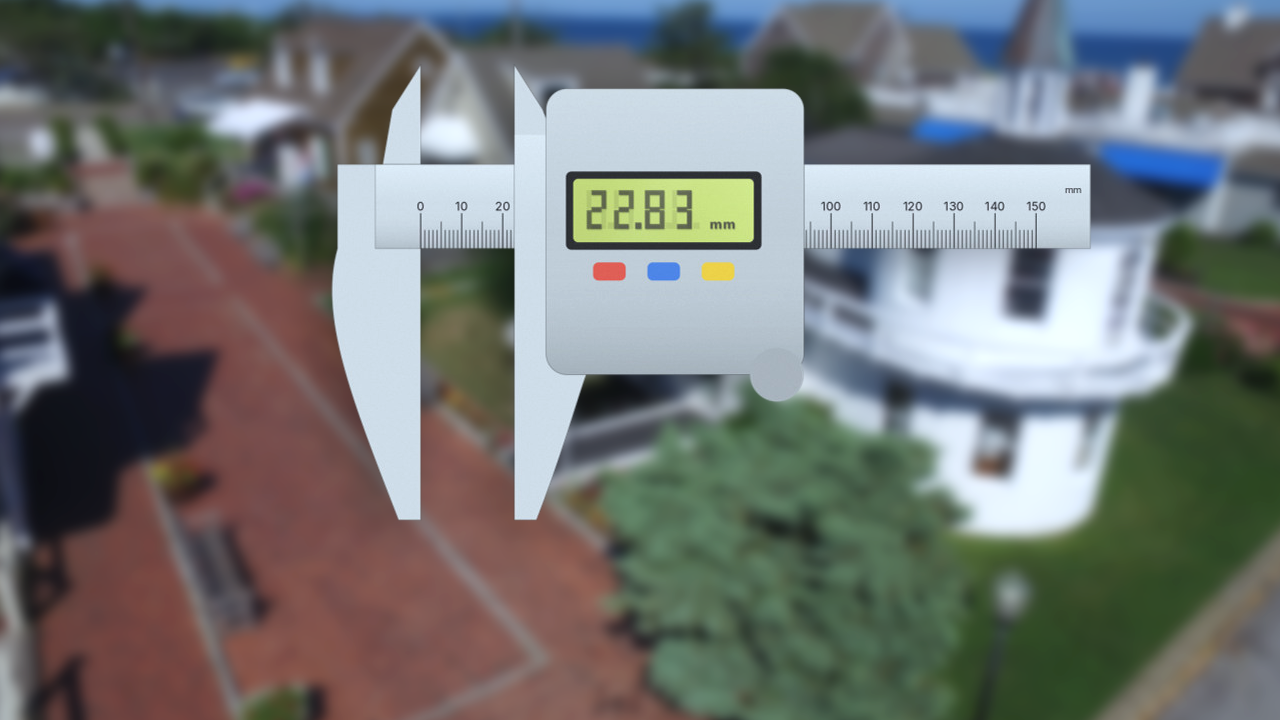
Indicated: value=22.83 unit=mm
